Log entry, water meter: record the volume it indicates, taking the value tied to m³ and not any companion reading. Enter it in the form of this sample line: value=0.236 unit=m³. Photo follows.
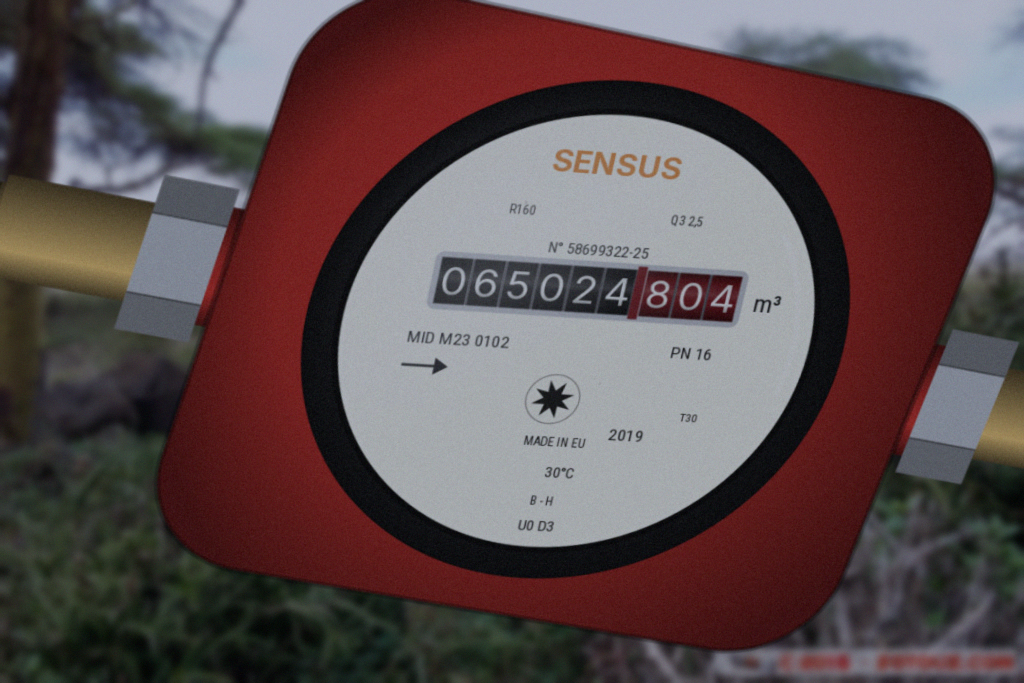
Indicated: value=65024.804 unit=m³
